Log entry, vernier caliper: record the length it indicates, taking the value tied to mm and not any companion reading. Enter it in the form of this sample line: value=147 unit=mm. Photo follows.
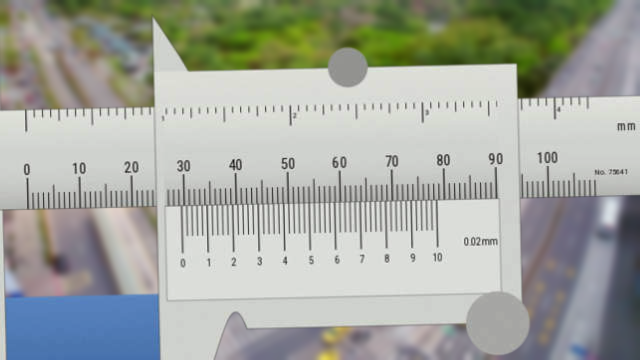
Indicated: value=29.5 unit=mm
